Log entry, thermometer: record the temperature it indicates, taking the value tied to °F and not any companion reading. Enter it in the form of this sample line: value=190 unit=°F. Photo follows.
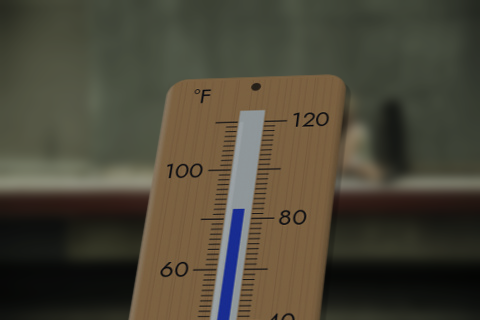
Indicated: value=84 unit=°F
